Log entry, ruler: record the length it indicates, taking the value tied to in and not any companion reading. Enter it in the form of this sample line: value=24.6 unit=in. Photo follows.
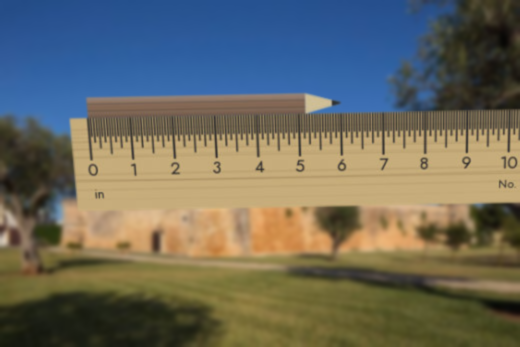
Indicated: value=6 unit=in
